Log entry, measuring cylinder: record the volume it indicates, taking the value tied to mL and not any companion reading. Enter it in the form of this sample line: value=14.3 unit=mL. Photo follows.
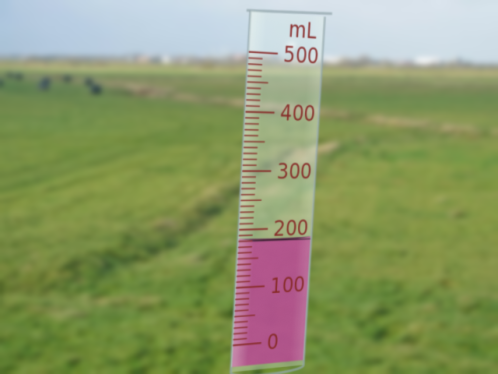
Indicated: value=180 unit=mL
